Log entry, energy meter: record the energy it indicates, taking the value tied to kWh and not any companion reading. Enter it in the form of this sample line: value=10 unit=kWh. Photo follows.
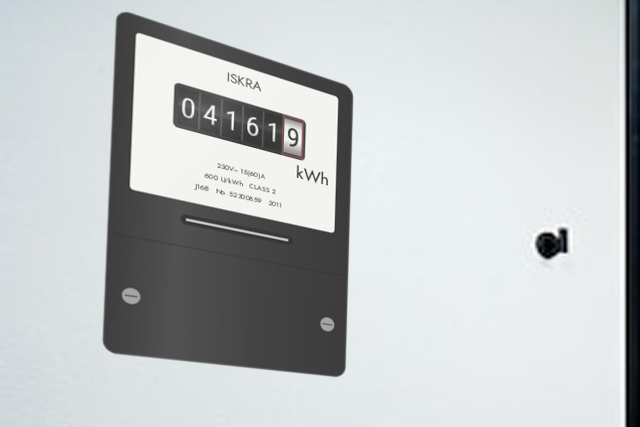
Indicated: value=4161.9 unit=kWh
